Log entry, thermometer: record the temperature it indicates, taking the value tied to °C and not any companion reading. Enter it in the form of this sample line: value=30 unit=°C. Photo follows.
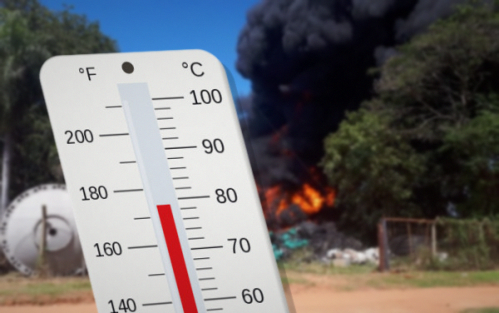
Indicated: value=79 unit=°C
